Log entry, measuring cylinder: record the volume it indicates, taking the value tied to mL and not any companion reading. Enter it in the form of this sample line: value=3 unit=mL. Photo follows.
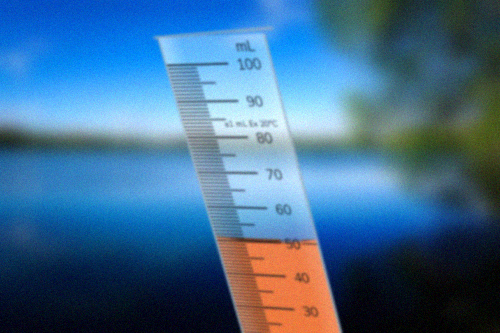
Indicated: value=50 unit=mL
